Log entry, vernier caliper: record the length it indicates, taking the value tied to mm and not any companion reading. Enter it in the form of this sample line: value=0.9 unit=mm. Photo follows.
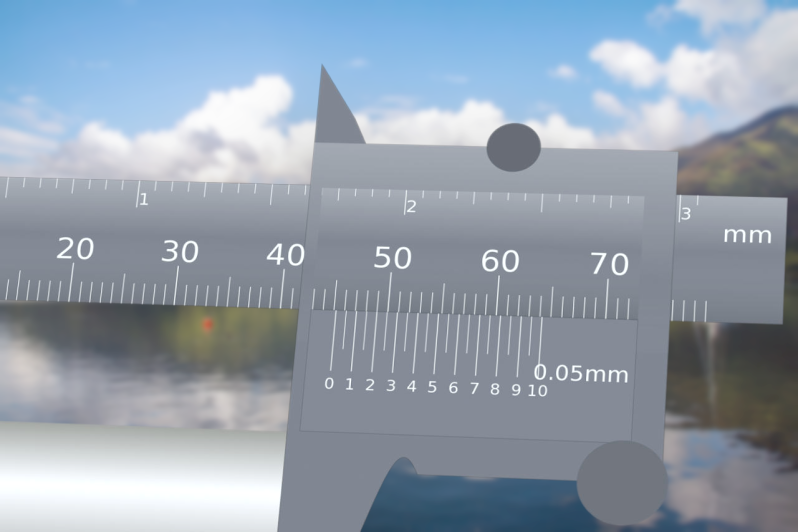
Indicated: value=45.2 unit=mm
